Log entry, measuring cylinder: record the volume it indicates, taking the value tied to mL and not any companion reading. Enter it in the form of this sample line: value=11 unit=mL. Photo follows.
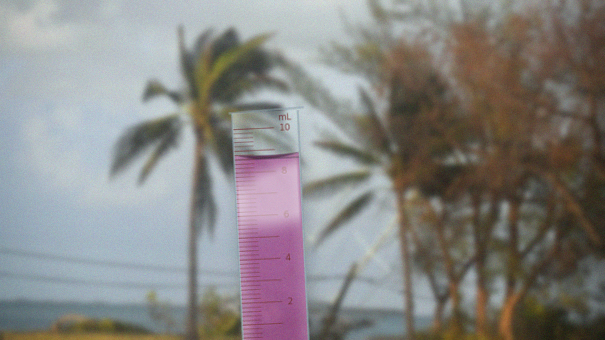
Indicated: value=8.6 unit=mL
